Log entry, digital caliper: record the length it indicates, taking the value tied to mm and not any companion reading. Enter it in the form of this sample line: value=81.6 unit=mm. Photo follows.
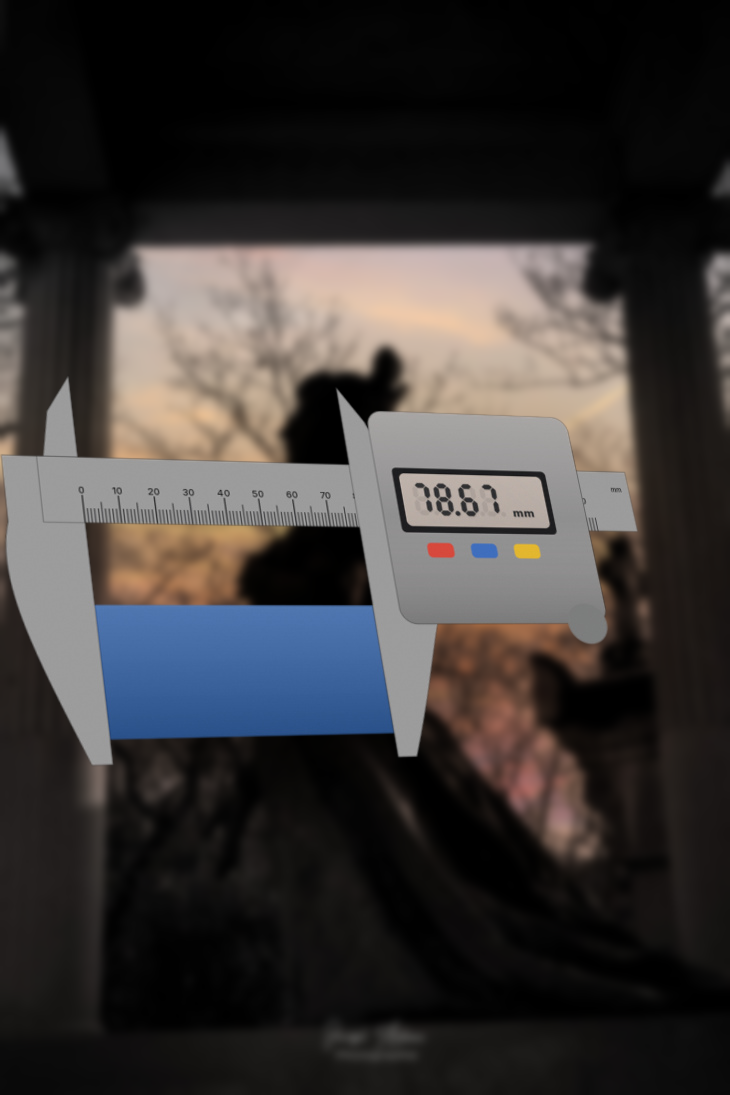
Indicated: value=78.67 unit=mm
